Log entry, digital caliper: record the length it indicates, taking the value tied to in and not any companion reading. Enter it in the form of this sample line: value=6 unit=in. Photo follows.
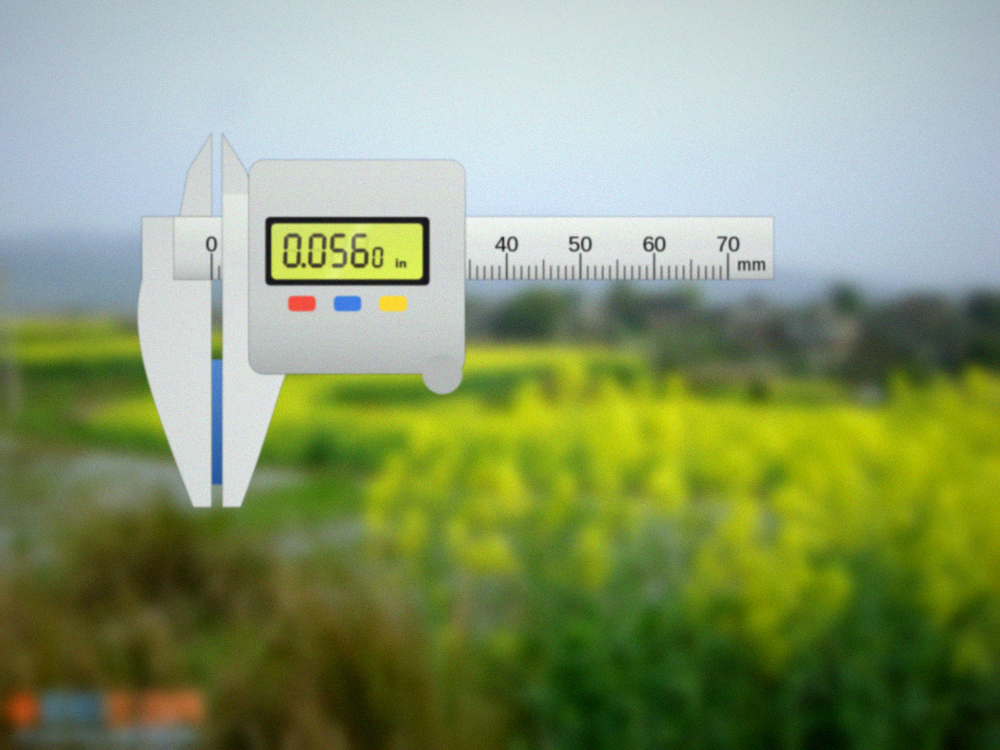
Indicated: value=0.0560 unit=in
